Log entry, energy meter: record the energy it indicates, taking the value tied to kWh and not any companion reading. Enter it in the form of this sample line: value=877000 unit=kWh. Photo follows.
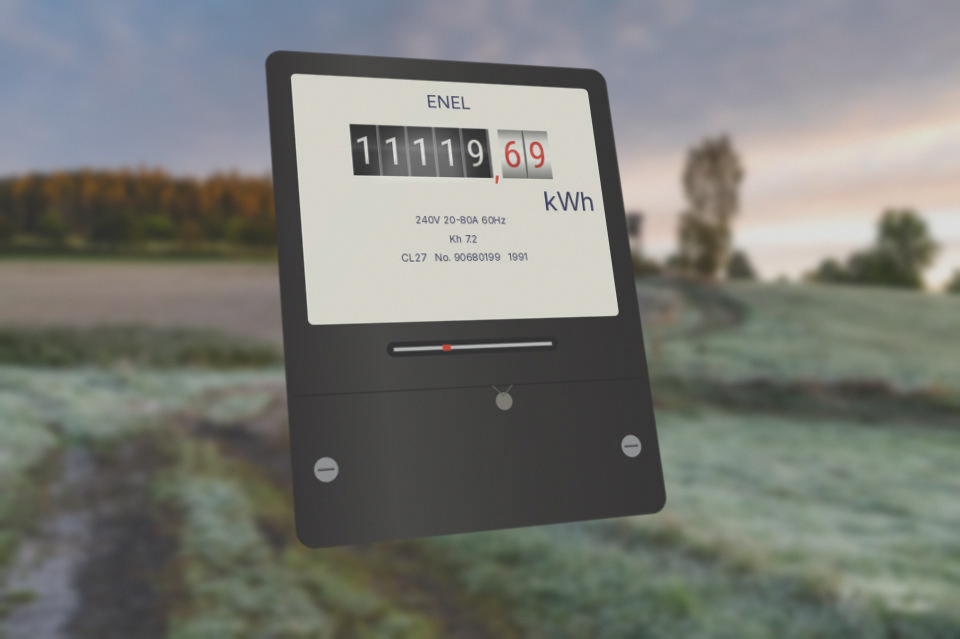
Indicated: value=11119.69 unit=kWh
